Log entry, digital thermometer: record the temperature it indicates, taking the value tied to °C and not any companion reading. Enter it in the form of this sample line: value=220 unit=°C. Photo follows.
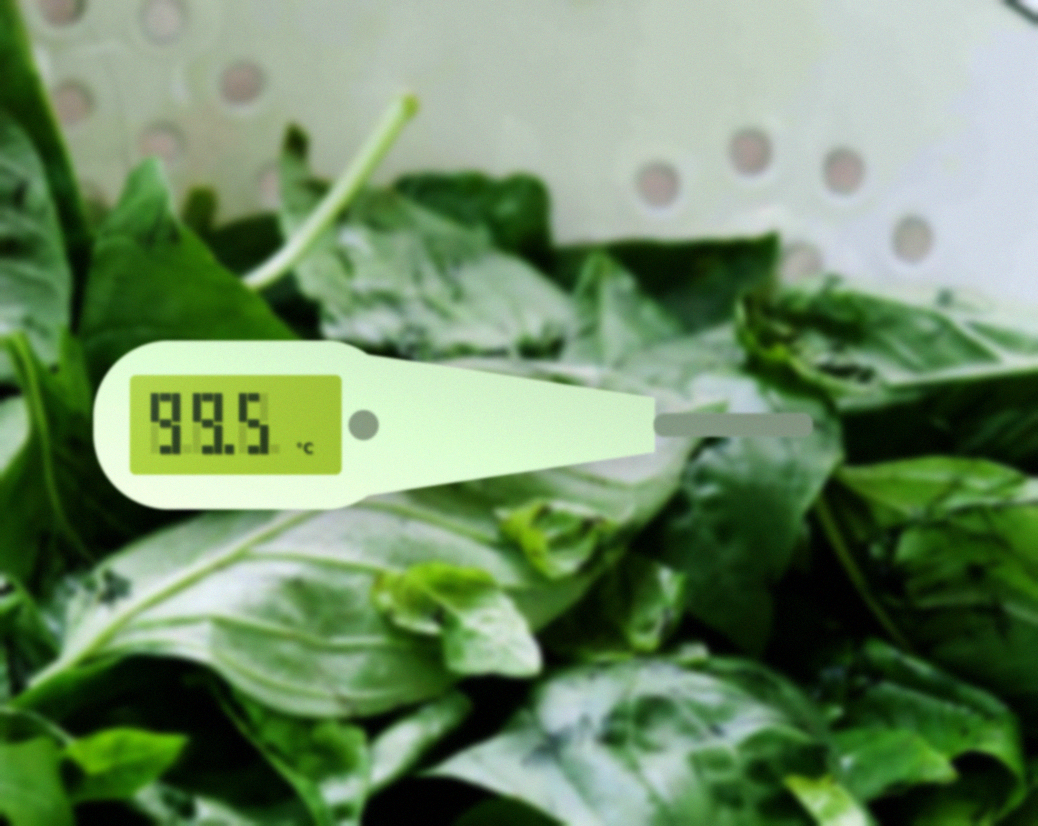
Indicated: value=99.5 unit=°C
